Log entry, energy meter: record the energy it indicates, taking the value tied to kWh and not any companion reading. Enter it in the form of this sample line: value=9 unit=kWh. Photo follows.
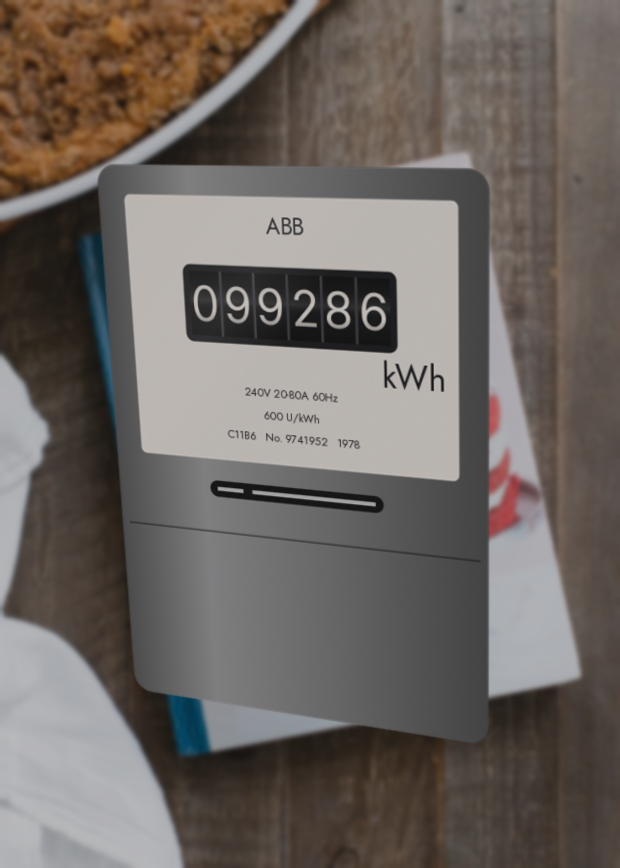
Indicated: value=99286 unit=kWh
